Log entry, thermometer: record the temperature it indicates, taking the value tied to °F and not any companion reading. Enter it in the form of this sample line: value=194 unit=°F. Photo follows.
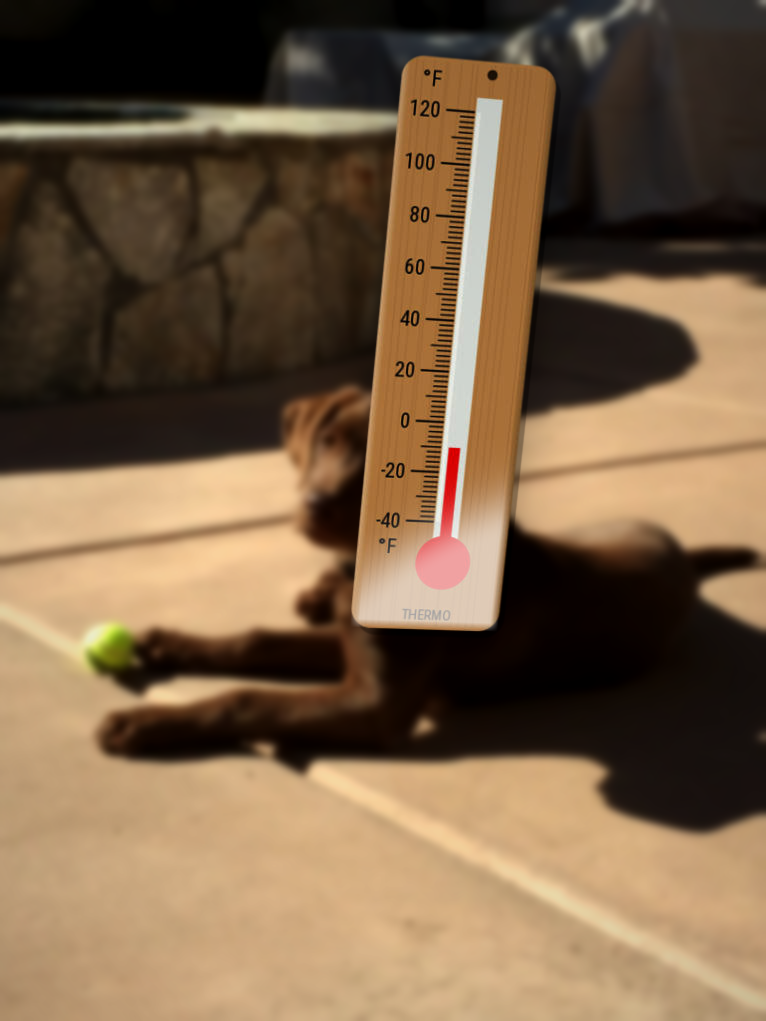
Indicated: value=-10 unit=°F
